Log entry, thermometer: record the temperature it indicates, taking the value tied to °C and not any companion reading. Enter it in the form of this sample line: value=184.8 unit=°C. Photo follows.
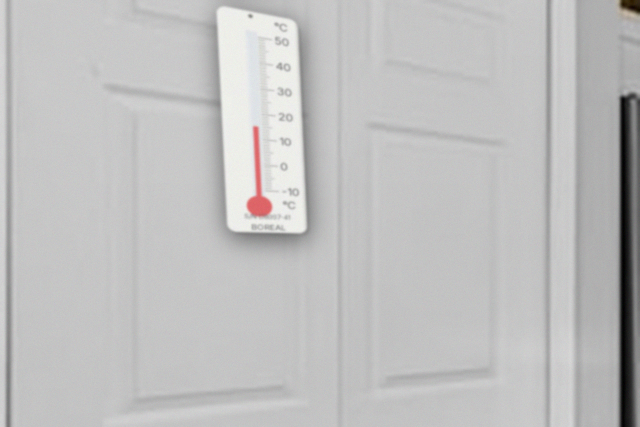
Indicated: value=15 unit=°C
